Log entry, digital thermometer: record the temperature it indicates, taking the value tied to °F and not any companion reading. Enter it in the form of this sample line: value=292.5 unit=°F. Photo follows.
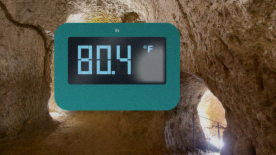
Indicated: value=80.4 unit=°F
